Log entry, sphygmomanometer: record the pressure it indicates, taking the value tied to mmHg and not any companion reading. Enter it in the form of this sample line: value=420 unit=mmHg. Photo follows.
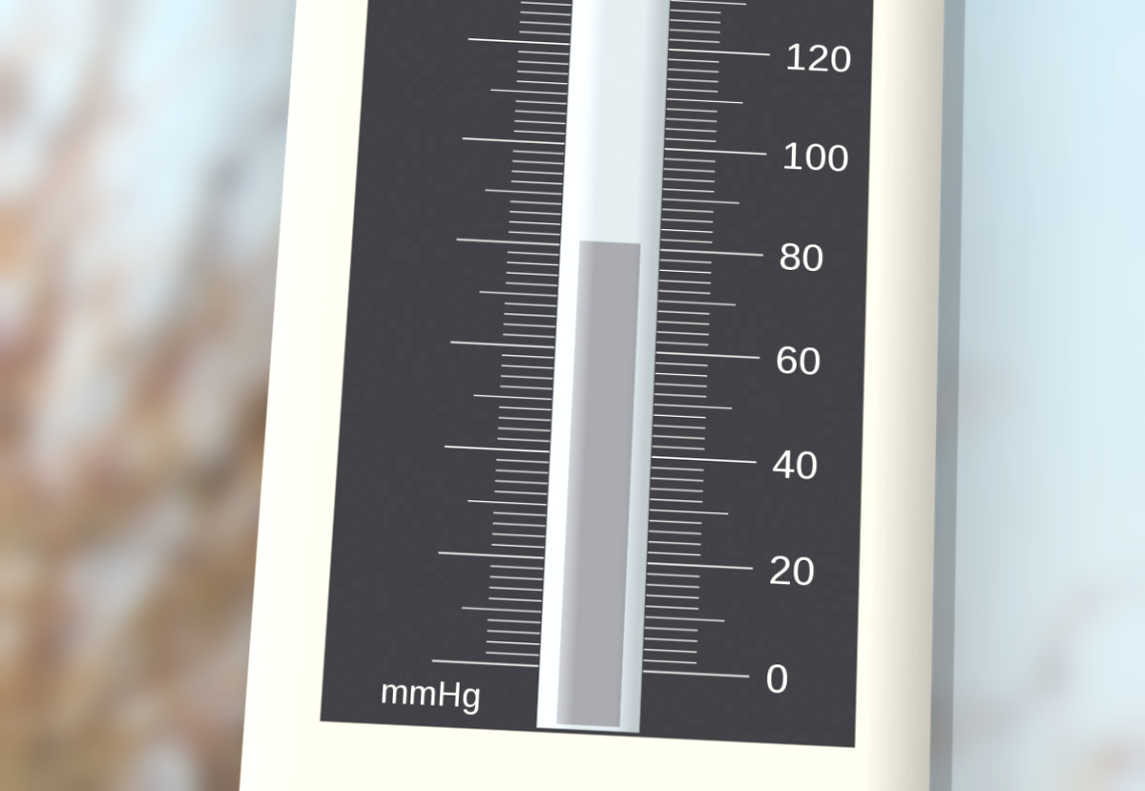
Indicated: value=81 unit=mmHg
